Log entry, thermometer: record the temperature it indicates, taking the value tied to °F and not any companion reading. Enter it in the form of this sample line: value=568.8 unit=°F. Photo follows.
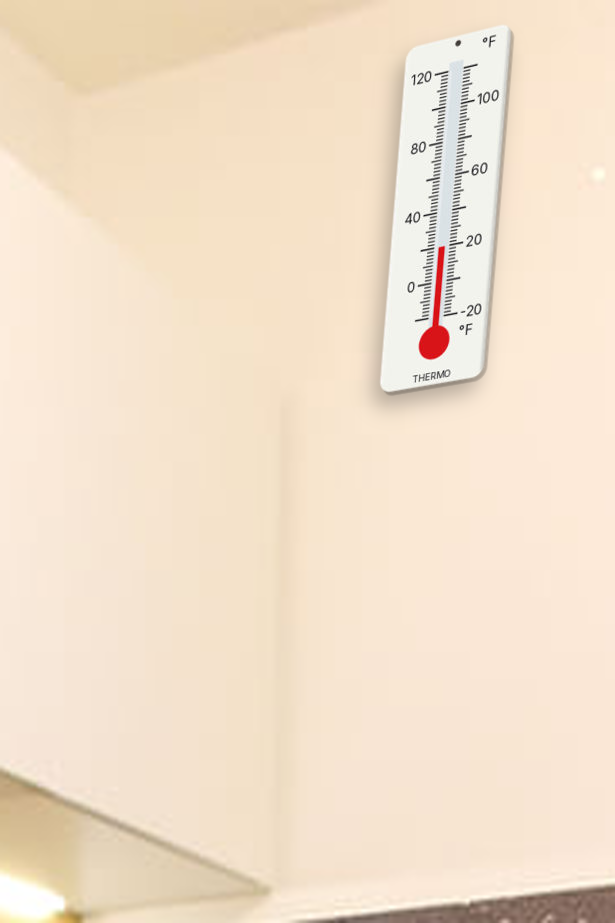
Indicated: value=20 unit=°F
